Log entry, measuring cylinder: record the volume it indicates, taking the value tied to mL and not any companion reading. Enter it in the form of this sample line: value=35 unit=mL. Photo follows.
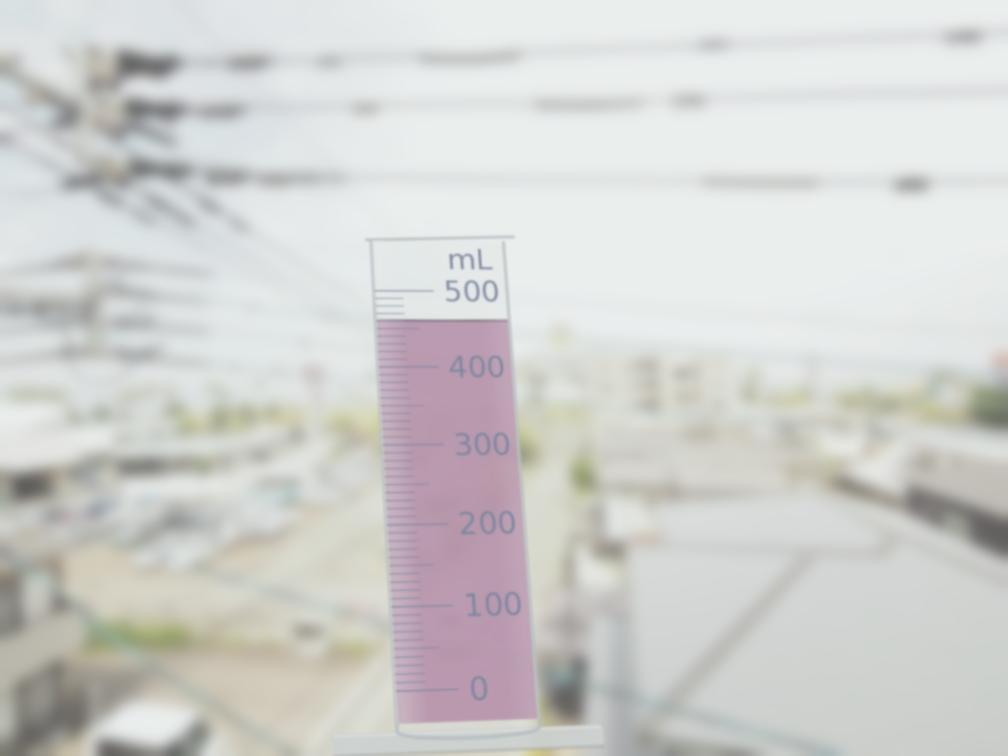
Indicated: value=460 unit=mL
